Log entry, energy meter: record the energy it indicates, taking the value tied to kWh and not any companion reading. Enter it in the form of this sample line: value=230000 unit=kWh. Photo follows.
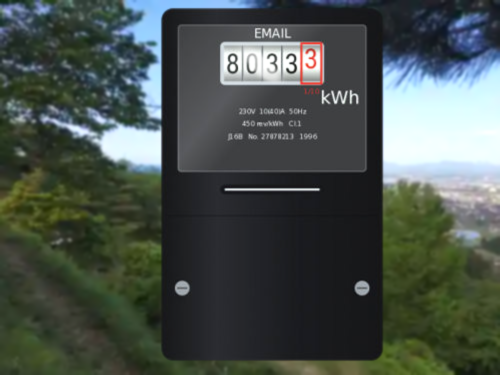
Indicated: value=8033.3 unit=kWh
